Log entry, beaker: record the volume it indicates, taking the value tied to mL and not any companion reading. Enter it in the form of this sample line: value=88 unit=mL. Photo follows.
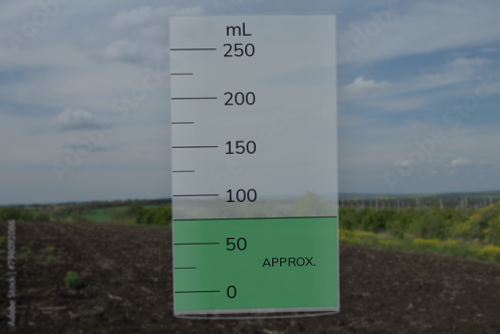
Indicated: value=75 unit=mL
